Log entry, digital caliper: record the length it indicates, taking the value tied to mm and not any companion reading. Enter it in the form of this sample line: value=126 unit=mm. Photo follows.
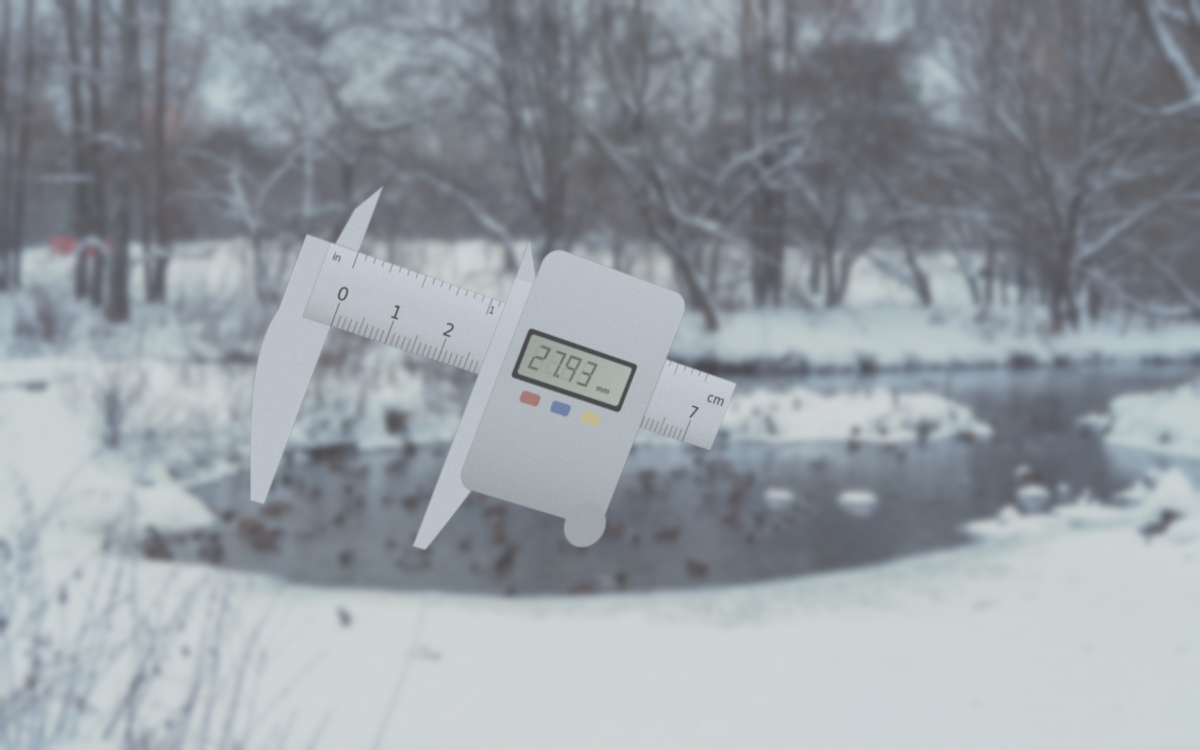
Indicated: value=27.93 unit=mm
